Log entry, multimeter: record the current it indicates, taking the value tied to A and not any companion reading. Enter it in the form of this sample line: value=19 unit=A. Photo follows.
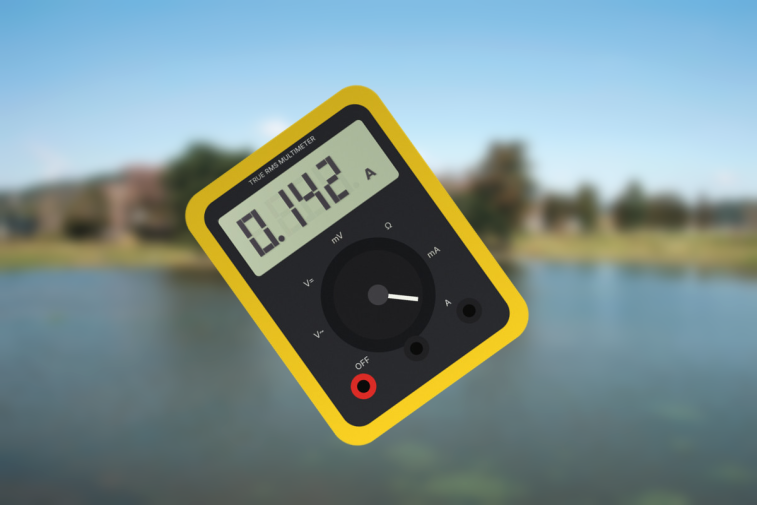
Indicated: value=0.142 unit=A
